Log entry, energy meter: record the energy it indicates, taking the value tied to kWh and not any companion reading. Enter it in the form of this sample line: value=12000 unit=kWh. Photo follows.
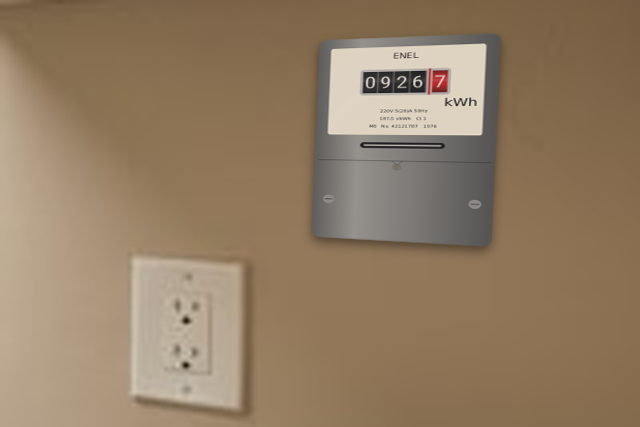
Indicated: value=926.7 unit=kWh
